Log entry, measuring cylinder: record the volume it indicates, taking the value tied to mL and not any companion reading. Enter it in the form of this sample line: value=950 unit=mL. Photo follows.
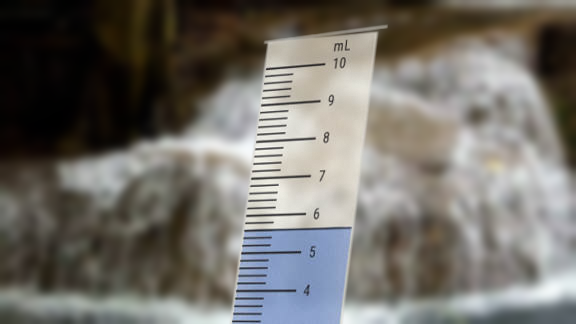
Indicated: value=5.6 unit=mL
